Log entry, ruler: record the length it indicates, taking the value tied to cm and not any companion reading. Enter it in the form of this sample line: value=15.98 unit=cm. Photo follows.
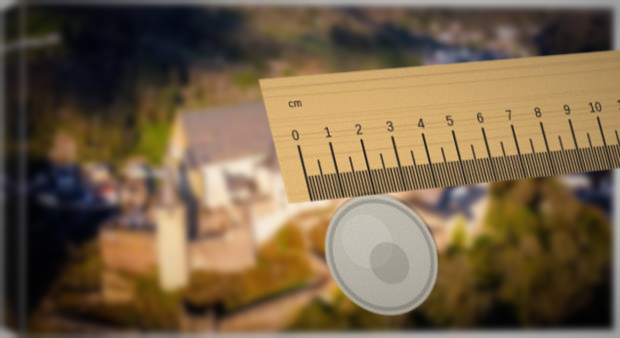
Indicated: value=3.5 unit=cm
